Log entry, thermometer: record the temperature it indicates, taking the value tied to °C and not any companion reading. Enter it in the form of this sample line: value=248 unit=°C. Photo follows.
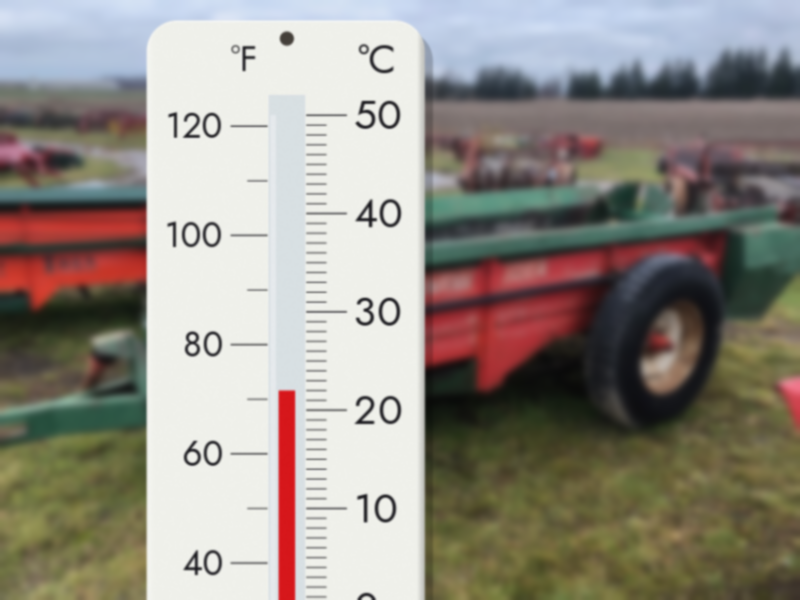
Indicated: value=22 unit=°C
